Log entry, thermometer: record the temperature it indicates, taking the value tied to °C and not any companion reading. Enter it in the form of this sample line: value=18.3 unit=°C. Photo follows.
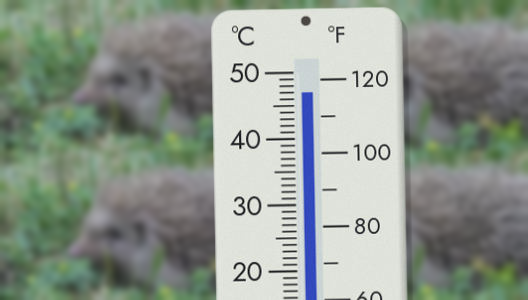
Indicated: value=47 unit=°C
